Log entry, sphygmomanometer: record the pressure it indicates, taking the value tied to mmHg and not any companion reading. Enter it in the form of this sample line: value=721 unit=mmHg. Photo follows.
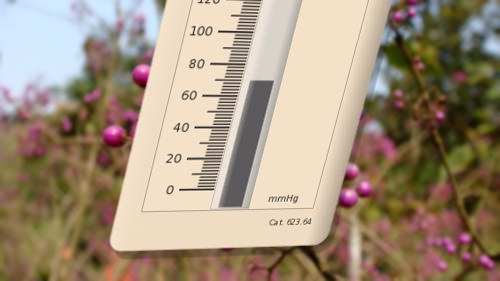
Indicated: value=70 unit=mmHg
